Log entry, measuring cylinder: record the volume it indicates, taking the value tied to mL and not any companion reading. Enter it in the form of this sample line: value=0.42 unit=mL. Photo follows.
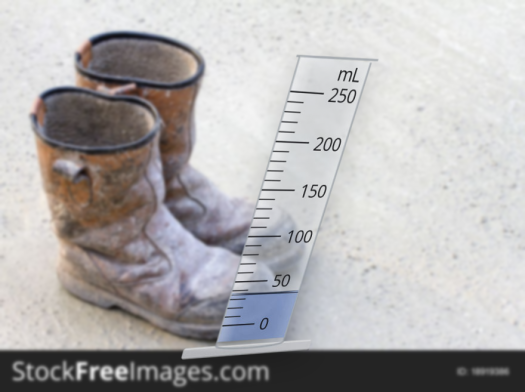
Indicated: value=35 unit=mL
